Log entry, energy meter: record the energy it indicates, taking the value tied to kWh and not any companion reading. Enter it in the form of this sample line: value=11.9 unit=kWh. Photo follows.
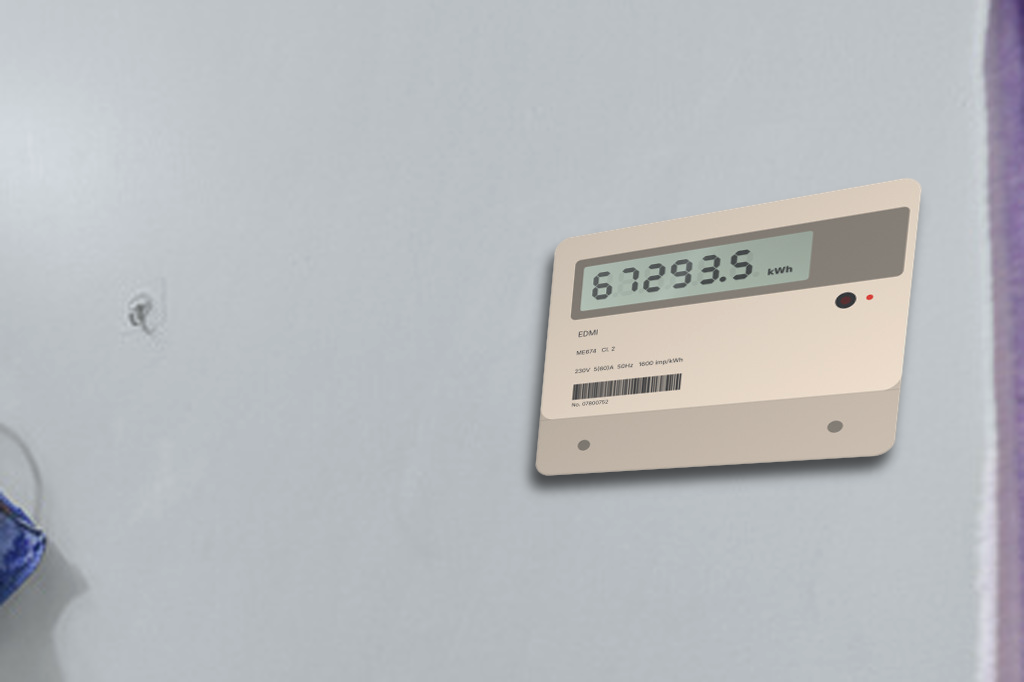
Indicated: value=67293.5 unit=kWh
